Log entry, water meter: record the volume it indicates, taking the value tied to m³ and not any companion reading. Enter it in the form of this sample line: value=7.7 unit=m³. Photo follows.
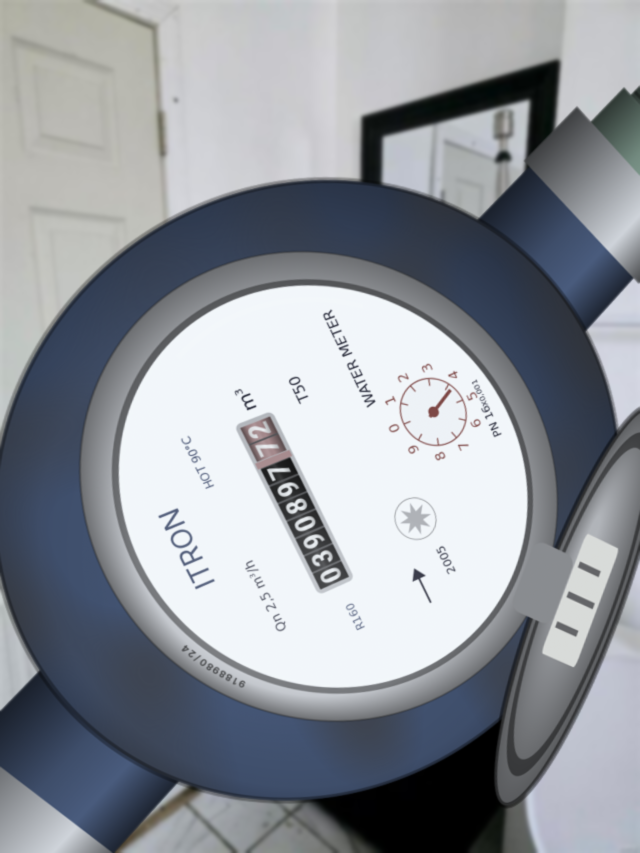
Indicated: value=390897.724 unit=m³
